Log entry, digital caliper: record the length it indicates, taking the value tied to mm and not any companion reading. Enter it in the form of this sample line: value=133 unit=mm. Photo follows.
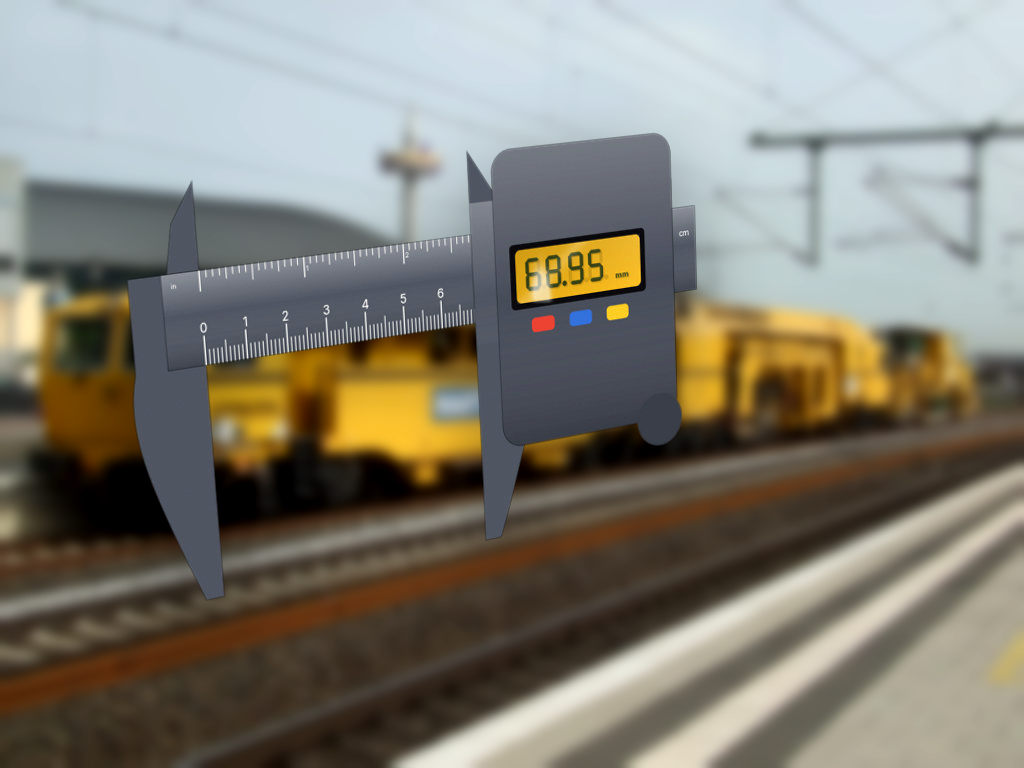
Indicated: value=68.95 unit=mm
